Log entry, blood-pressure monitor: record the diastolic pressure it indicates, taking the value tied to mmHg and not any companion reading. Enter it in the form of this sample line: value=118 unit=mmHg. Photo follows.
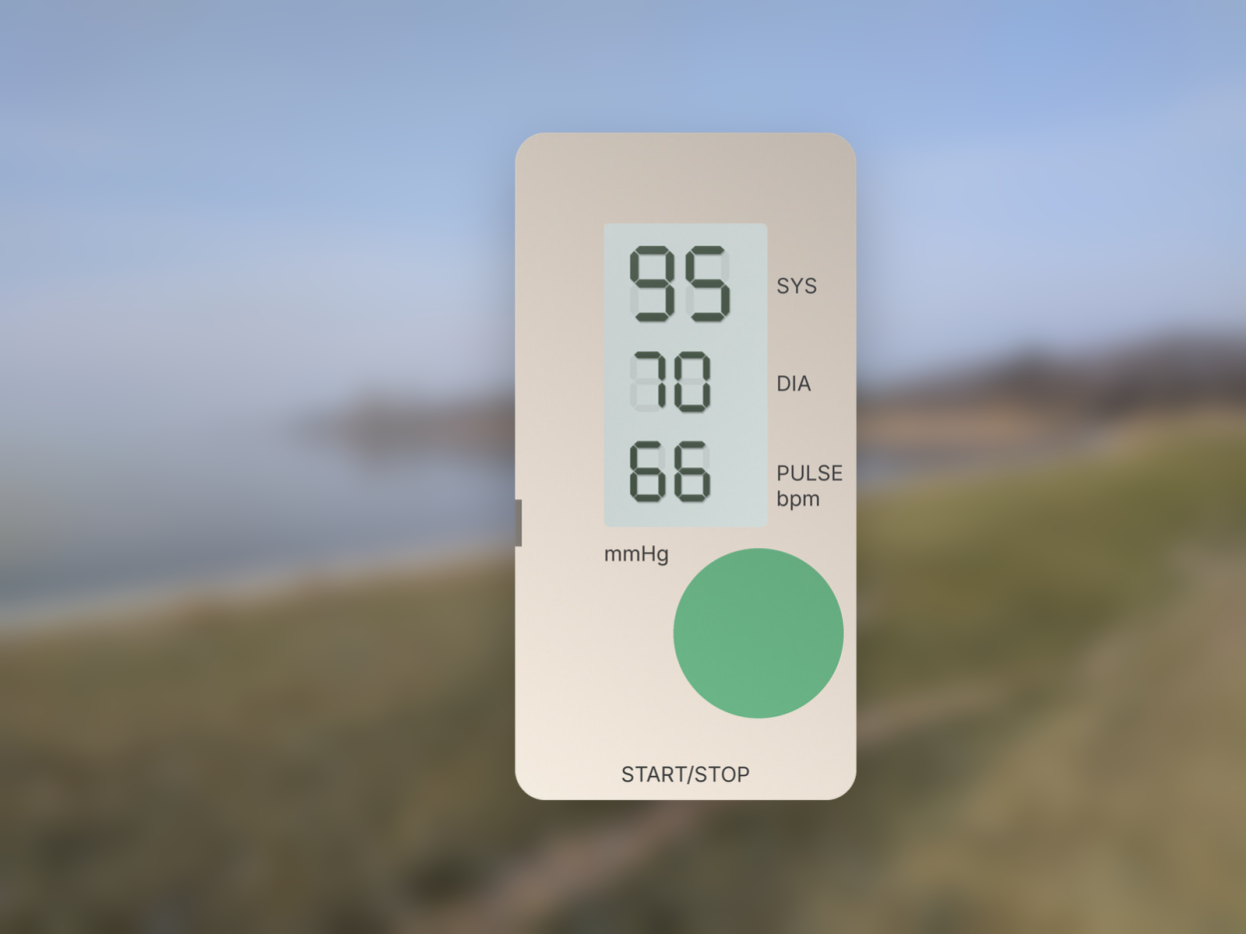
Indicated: value=70 unit=mmHg
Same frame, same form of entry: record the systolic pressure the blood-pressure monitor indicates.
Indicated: value=95 unit=mmHg
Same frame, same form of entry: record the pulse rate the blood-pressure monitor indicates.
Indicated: value=66 unit=bpm
